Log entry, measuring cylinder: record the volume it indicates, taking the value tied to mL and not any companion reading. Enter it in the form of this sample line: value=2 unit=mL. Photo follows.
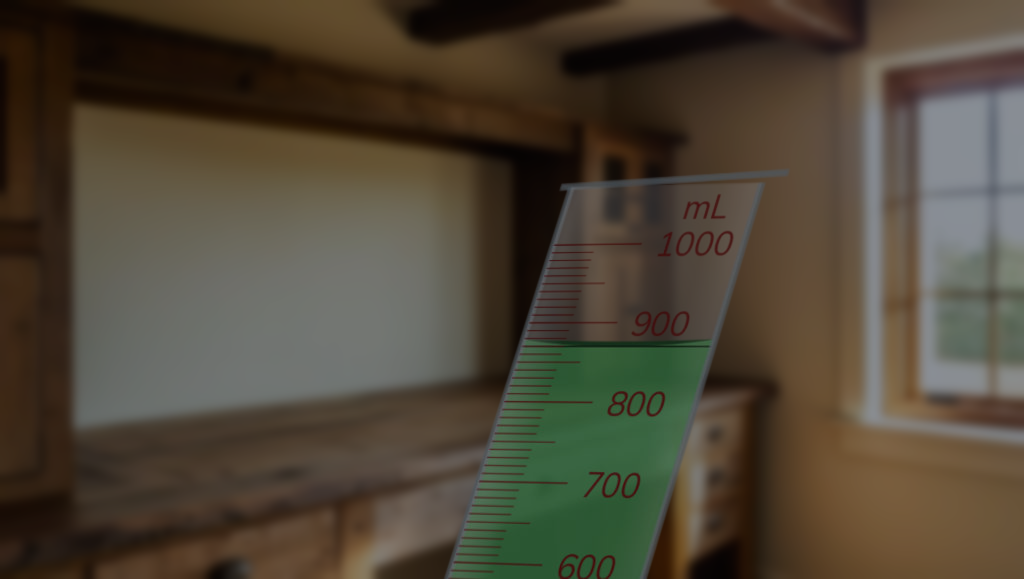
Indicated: value=870 unit=mL
